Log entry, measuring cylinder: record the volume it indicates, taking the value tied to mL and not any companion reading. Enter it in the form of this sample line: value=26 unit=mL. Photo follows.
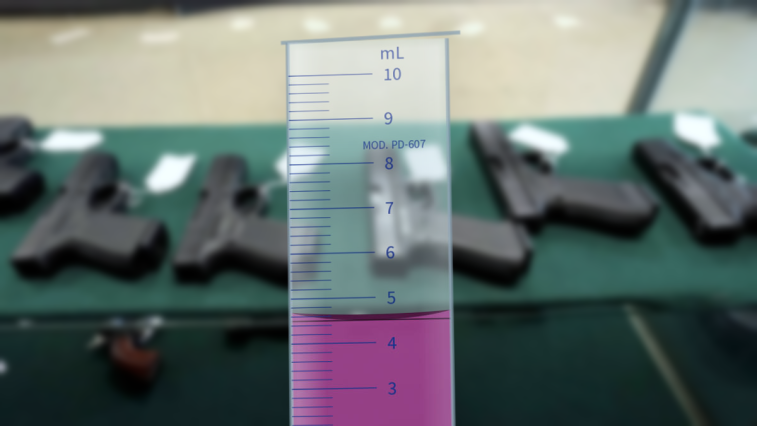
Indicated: value=4.5 unit=mL
